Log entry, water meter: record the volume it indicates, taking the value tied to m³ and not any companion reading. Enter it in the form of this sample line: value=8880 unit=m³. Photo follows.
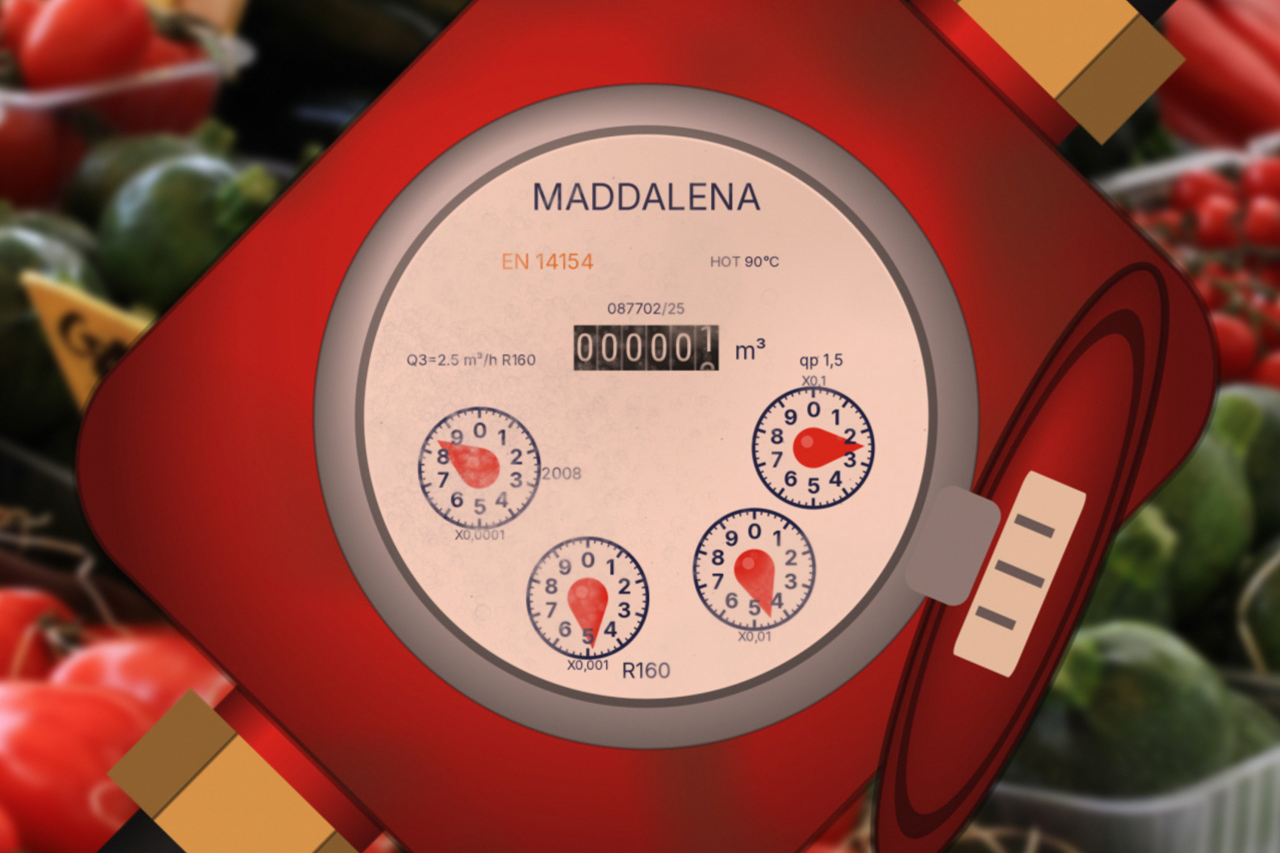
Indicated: value=1.2448 unit=m³
